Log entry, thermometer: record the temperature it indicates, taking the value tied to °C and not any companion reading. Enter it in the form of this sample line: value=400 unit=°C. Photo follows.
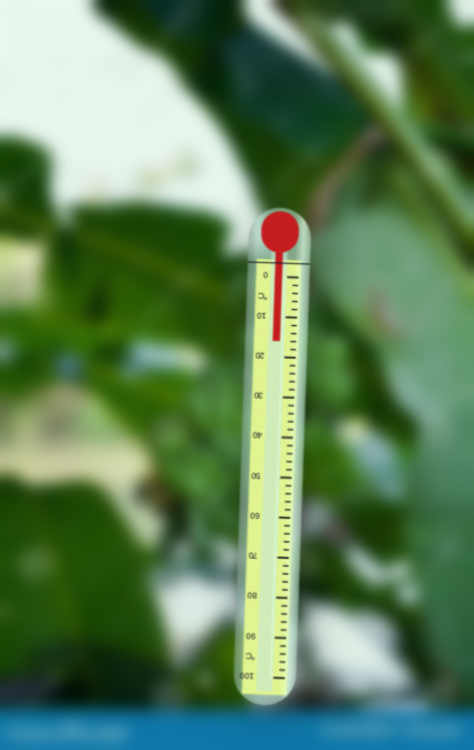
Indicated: value=16 unit=°C
